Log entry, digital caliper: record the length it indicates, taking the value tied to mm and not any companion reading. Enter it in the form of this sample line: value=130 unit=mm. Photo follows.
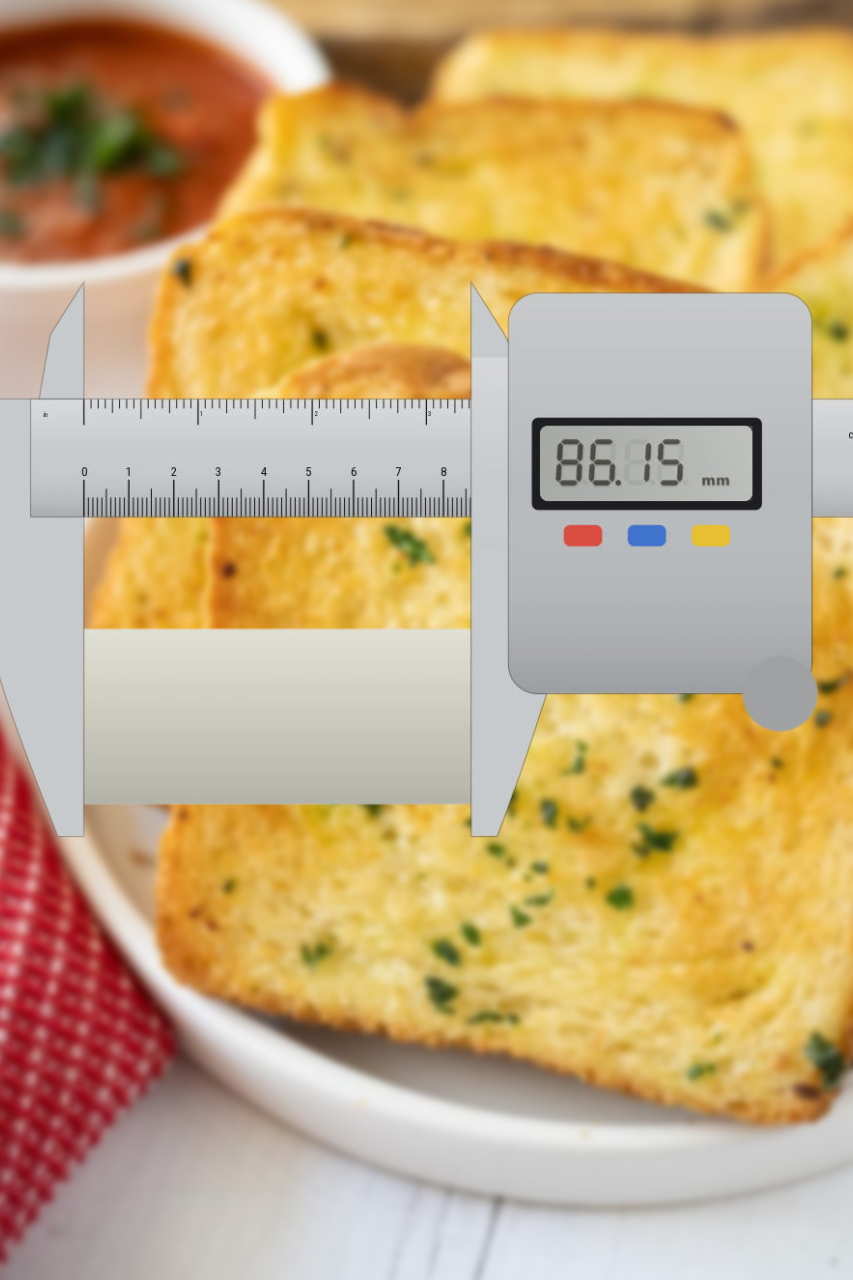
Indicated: value=86.15 unit=mm
